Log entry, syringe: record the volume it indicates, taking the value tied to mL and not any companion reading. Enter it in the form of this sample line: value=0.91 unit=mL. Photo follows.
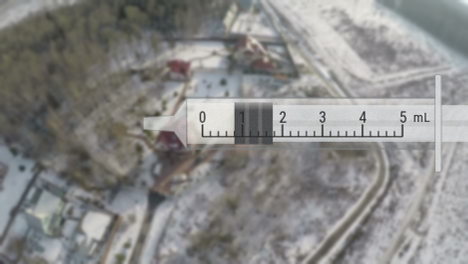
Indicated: value=0.8 unit=mL
